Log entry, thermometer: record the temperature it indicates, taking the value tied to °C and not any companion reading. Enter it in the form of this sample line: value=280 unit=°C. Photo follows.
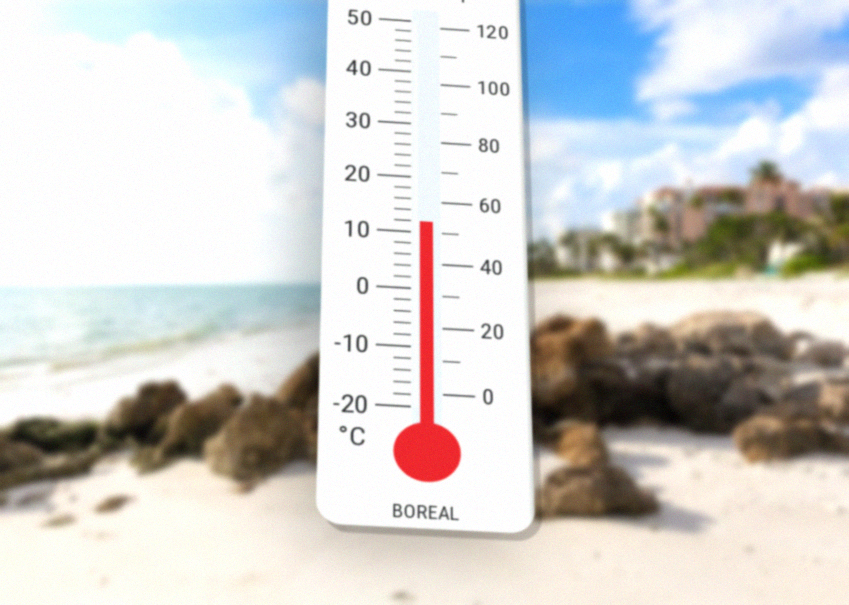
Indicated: value=12 unit=°C
